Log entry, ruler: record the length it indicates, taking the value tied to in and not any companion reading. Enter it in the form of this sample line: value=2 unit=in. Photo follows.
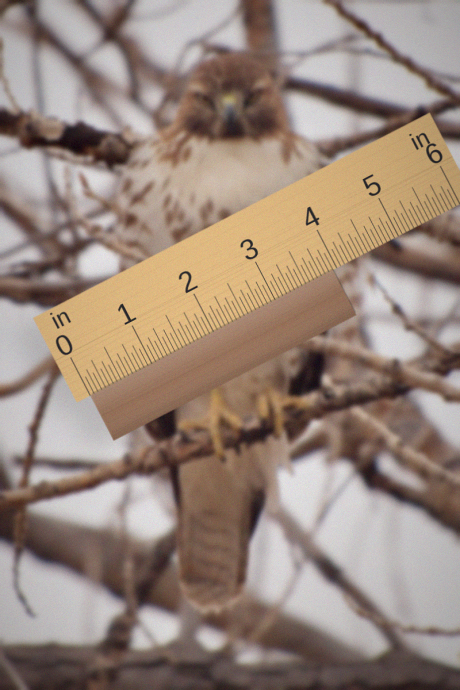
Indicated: value=3.9375 unit=in
